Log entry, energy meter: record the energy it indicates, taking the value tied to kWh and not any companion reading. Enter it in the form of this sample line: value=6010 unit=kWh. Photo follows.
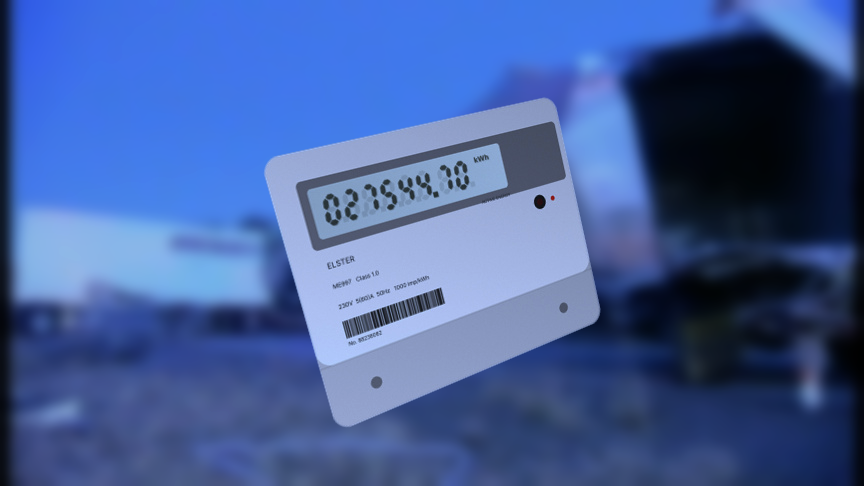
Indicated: value=27544.70 unit=kWh
